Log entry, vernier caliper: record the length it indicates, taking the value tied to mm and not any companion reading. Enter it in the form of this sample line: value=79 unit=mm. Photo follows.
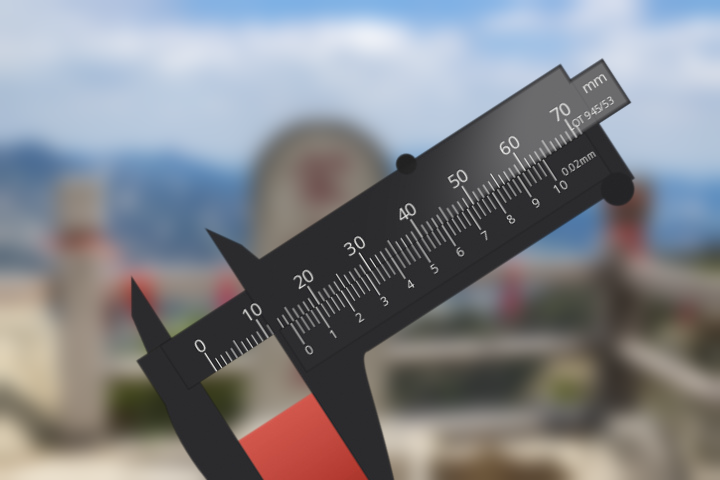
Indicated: value=14.4 unit=mm
